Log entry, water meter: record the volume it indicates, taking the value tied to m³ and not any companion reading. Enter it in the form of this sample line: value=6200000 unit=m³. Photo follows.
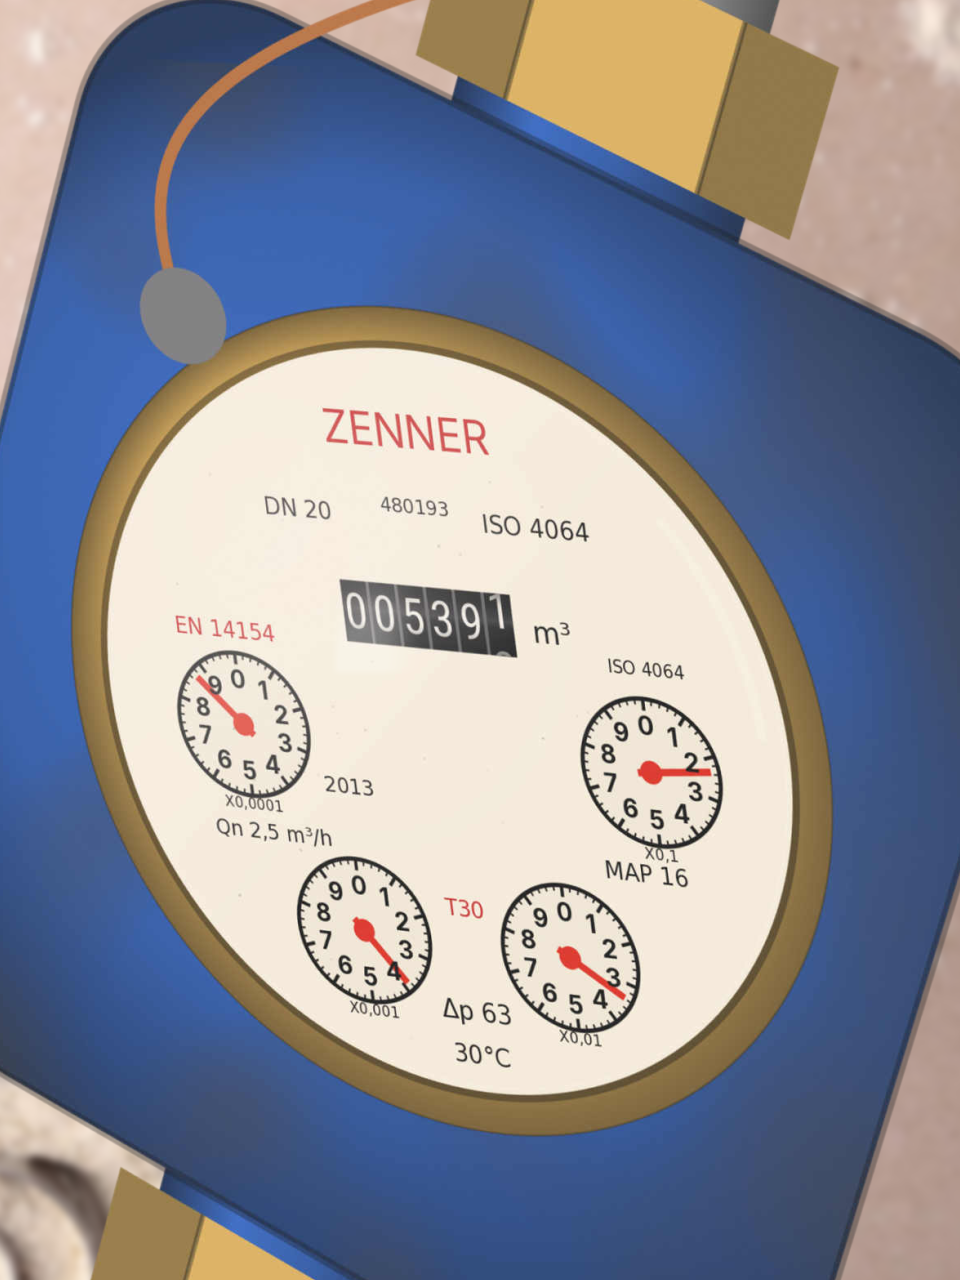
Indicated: value=5391.2338 unit=m³
